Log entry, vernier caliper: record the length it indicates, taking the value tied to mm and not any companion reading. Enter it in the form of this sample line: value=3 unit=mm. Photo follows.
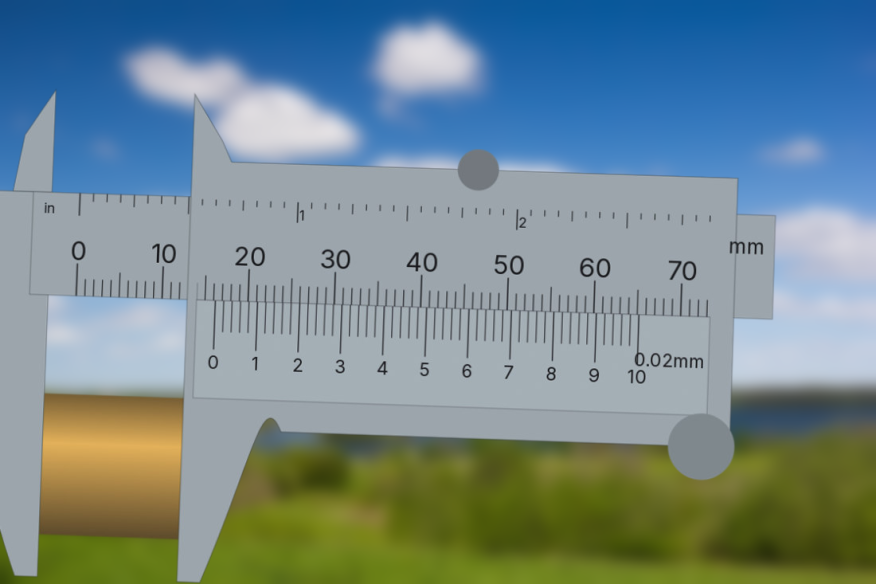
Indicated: value=16.2 unit=mm
